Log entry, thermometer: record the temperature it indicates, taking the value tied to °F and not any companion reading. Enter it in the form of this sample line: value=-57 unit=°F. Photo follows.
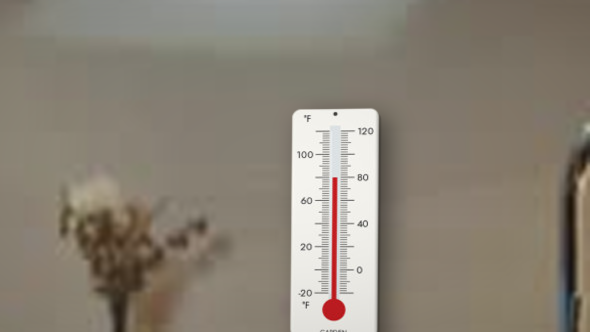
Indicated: value=80 unit=°F
